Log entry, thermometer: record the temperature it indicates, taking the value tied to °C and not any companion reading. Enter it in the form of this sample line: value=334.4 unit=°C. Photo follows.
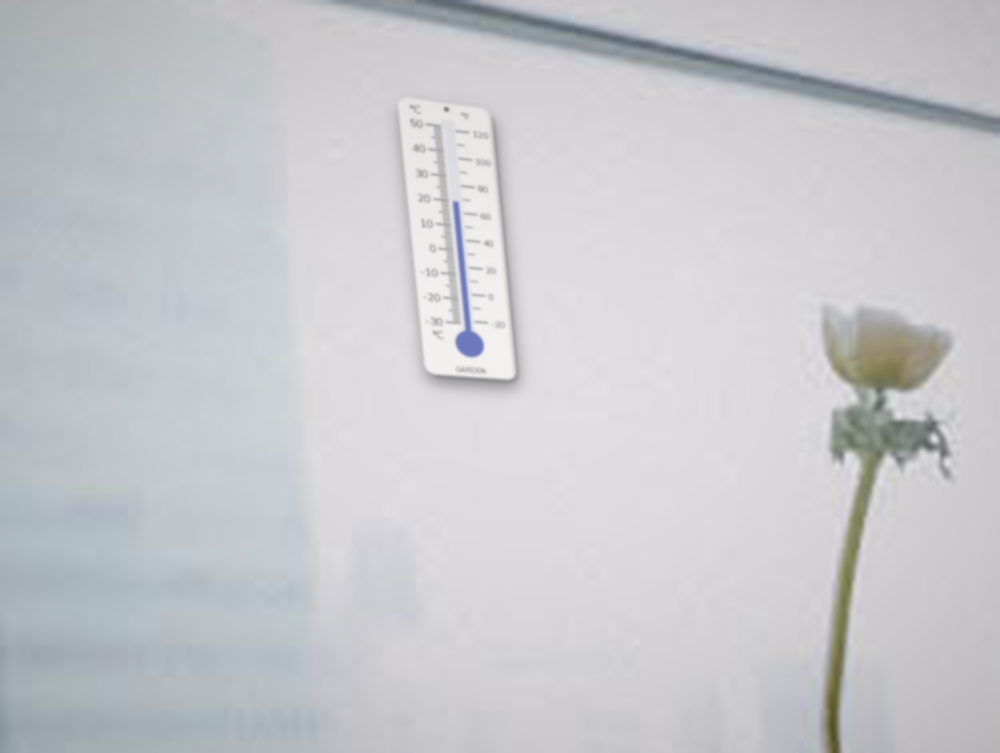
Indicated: value=20 unit=°C
